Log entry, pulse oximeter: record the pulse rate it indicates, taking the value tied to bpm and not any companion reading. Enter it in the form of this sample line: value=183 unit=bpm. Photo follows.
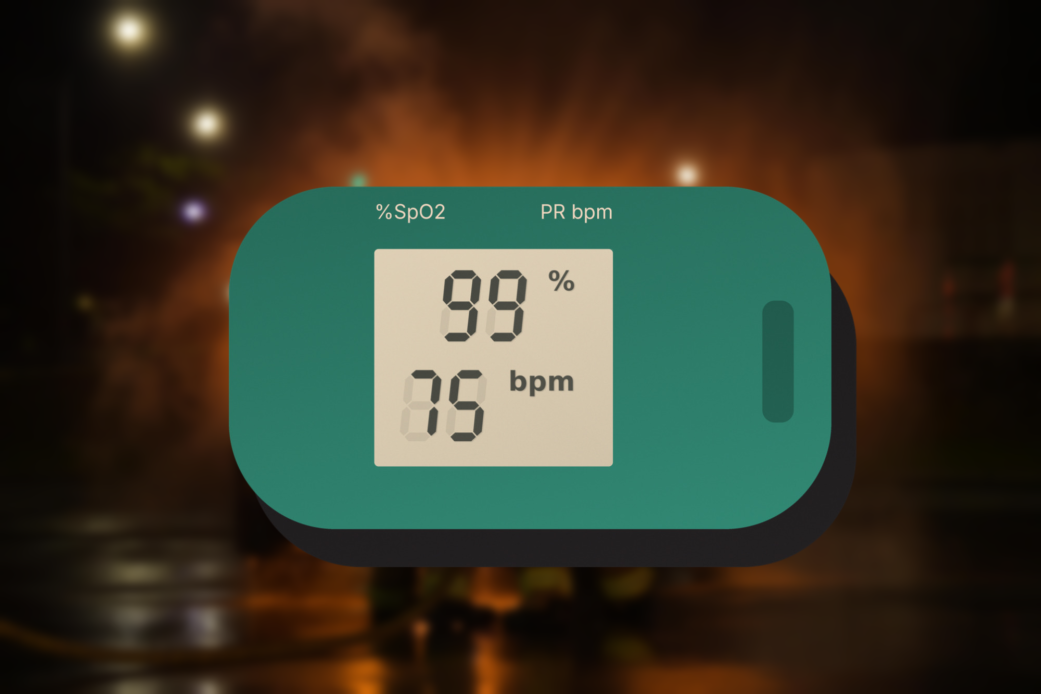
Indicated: value=75 unit=bpm
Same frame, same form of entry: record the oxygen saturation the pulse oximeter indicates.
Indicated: value=99 unit=%
